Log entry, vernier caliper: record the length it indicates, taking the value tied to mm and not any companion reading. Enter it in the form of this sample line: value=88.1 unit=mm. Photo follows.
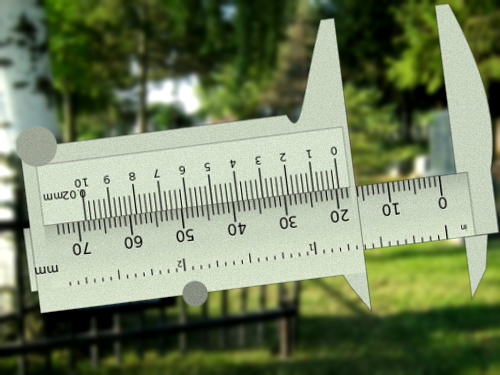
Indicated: value=19.5 unit=mm
